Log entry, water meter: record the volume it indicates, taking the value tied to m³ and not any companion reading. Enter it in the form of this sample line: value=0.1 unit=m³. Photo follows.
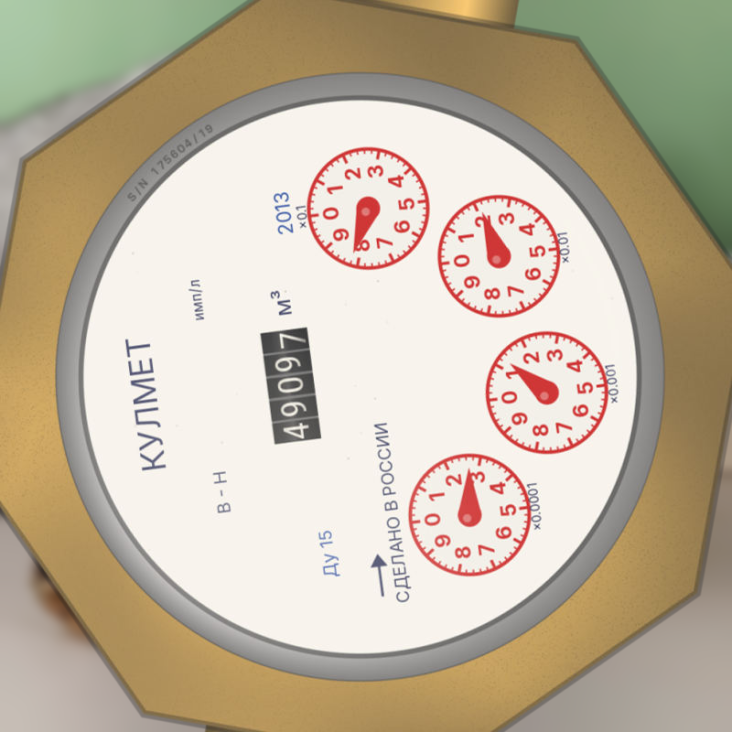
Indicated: value=49096.8212 unit=m³
